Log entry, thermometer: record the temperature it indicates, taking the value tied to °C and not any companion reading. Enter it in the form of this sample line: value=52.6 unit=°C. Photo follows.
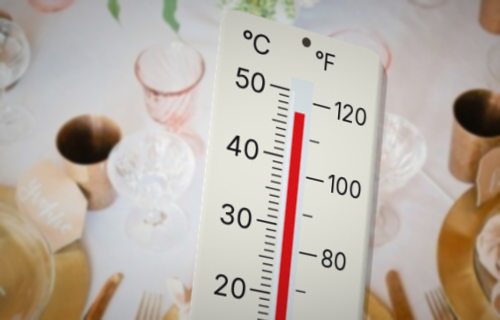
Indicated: value=47 unit=°C
